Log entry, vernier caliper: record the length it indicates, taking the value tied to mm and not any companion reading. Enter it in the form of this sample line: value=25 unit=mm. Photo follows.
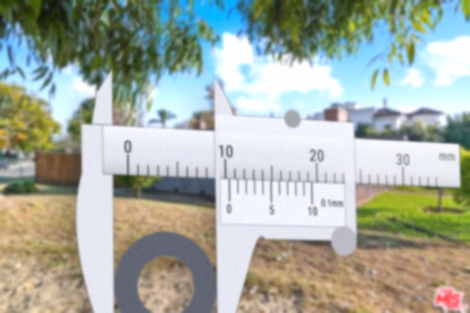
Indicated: value=10.4 unit=mm
